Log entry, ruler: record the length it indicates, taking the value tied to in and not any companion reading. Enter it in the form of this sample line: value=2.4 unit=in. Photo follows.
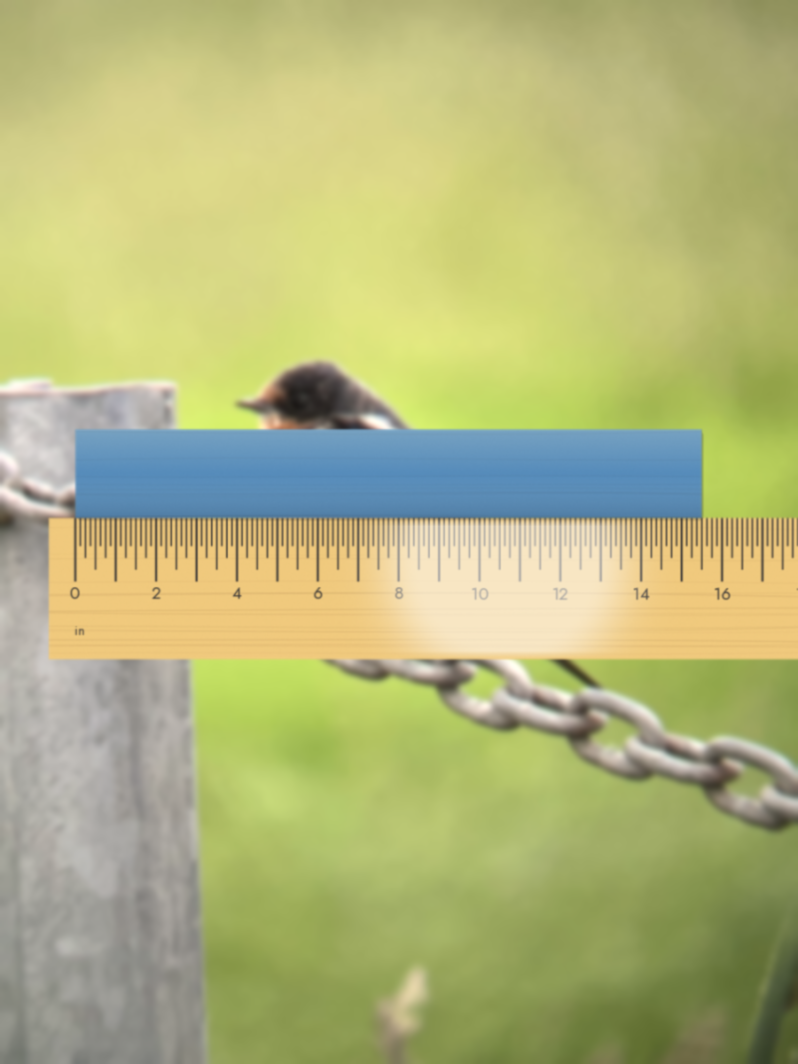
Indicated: value=15.5 unit=in
